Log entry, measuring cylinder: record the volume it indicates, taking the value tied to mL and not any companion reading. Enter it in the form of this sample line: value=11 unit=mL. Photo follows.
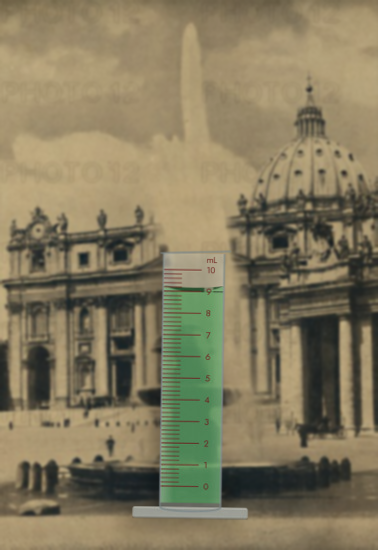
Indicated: value=9 unit=mL
